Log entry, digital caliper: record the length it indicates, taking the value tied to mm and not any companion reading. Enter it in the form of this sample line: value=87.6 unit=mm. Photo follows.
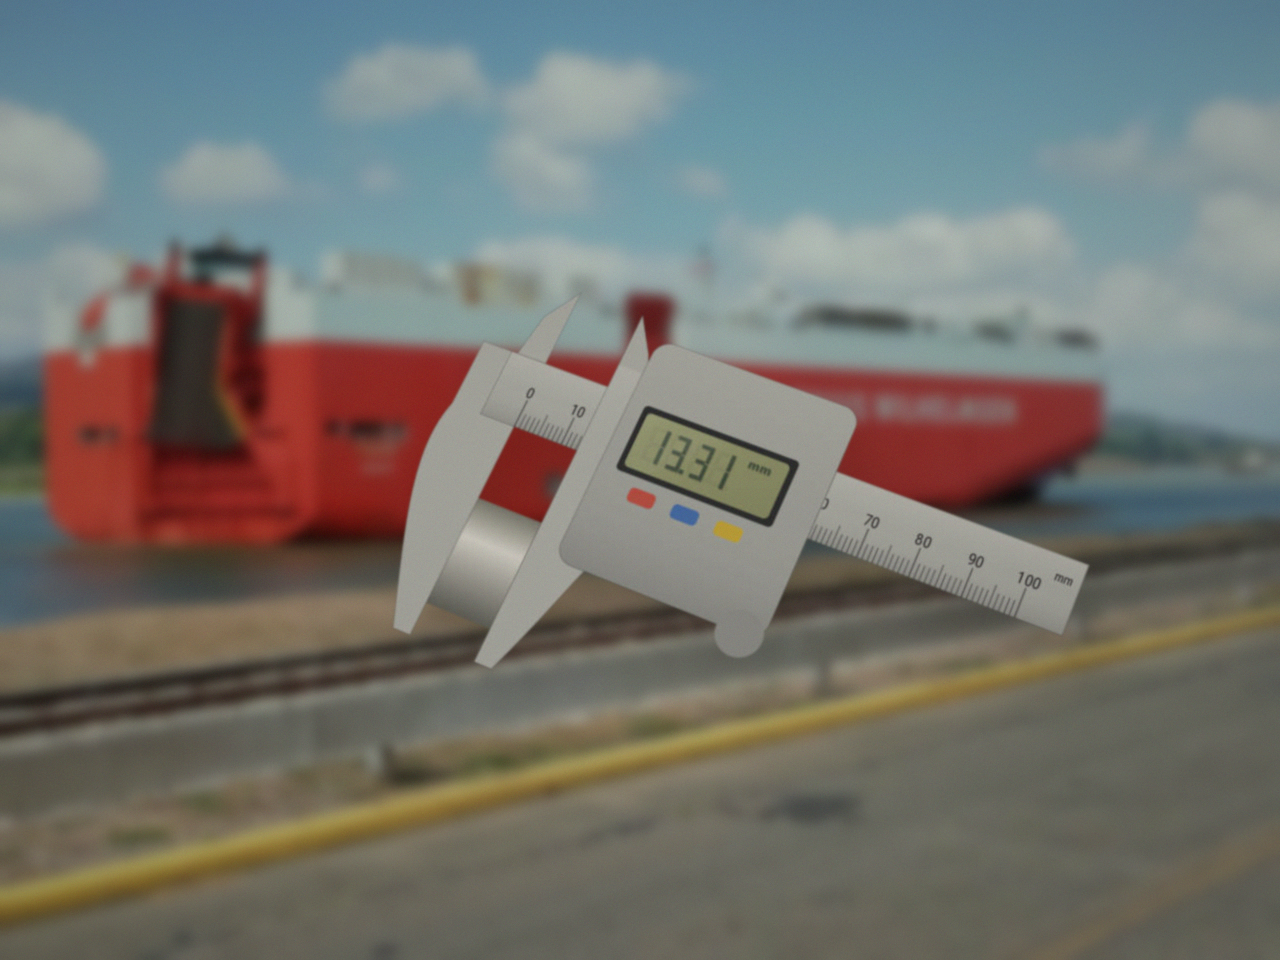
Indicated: value=13.31 unit=mm
